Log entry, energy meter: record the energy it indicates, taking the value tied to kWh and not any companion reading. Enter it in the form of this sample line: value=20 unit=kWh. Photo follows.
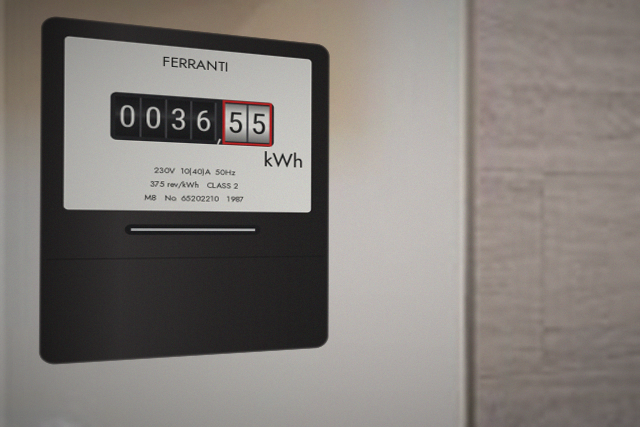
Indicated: value=36.55 unit=kWh
